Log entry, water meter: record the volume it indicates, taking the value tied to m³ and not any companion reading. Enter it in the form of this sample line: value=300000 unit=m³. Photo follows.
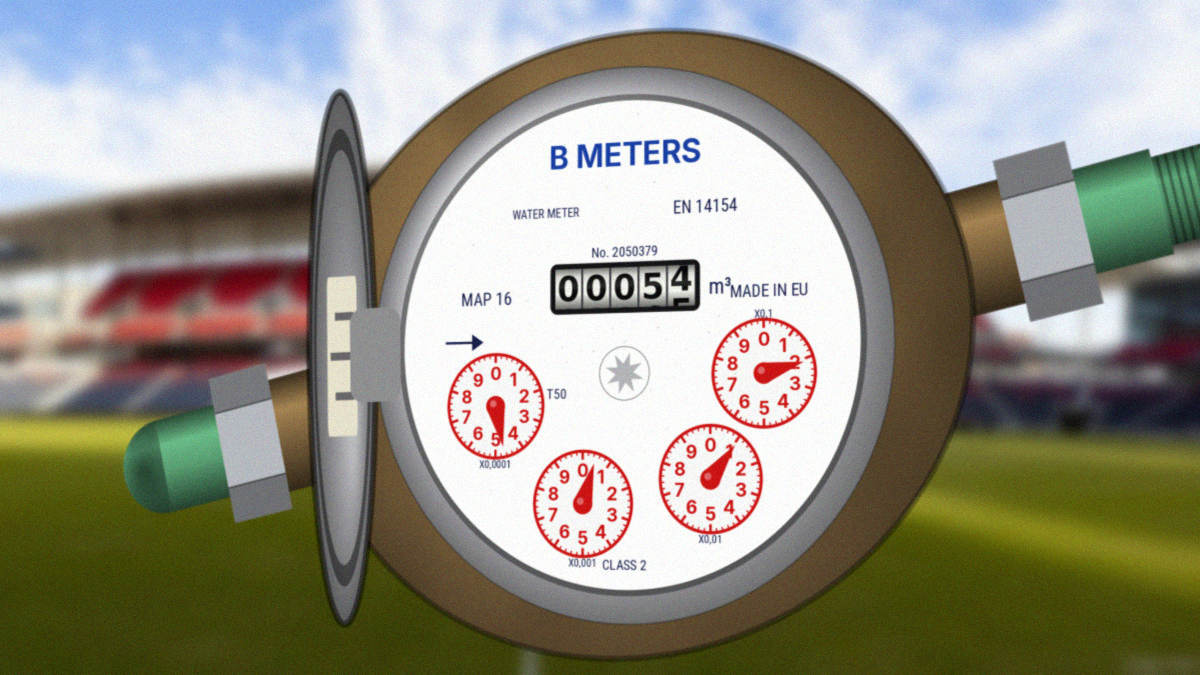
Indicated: value=54.2104 unit=m³
